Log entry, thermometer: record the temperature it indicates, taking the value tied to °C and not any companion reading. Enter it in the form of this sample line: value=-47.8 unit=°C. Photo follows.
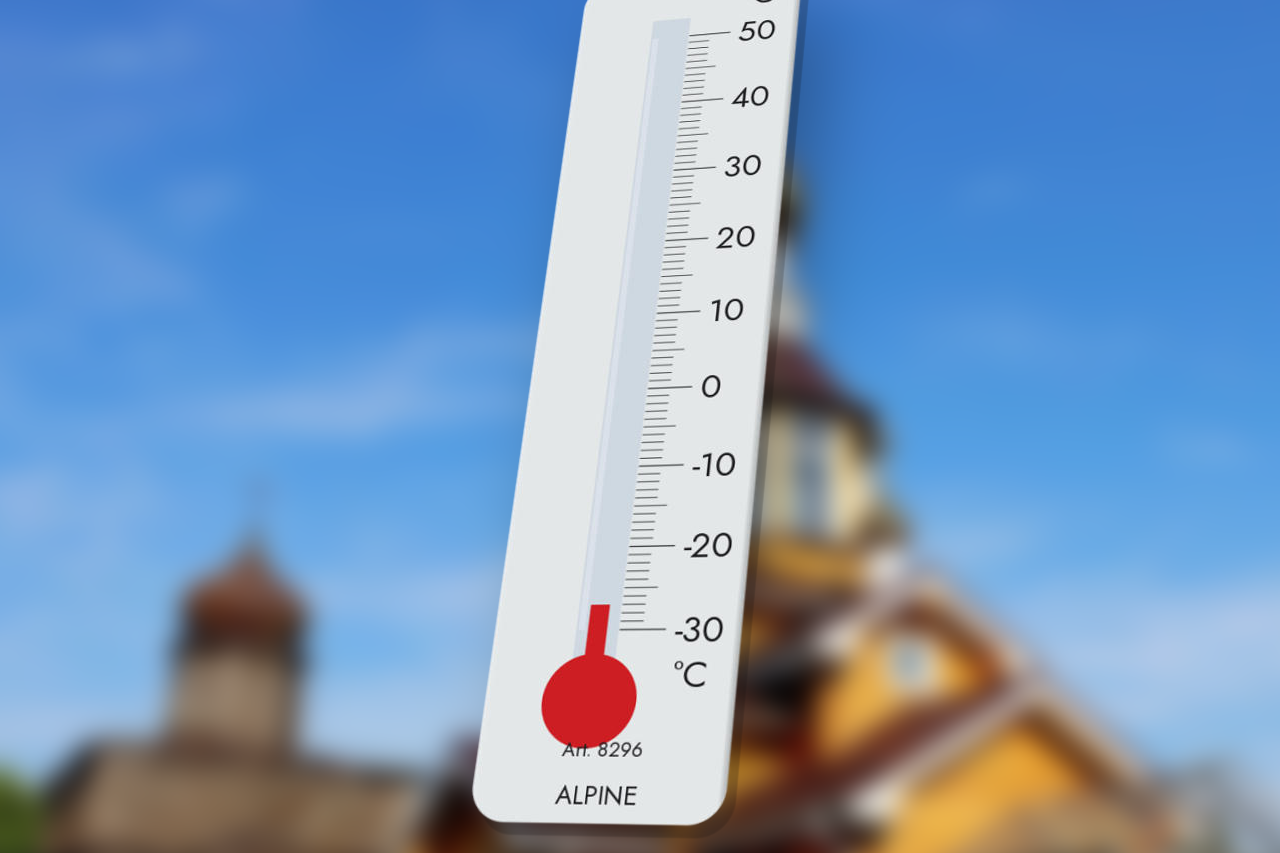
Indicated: value=-27 unit=°C
